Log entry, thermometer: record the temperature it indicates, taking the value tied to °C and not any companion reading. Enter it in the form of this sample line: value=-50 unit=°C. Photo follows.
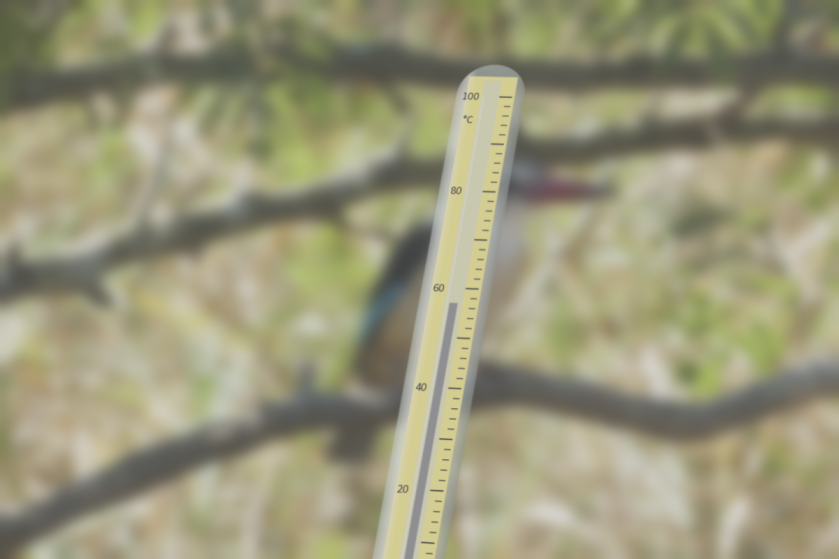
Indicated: value=57 unit=°C
